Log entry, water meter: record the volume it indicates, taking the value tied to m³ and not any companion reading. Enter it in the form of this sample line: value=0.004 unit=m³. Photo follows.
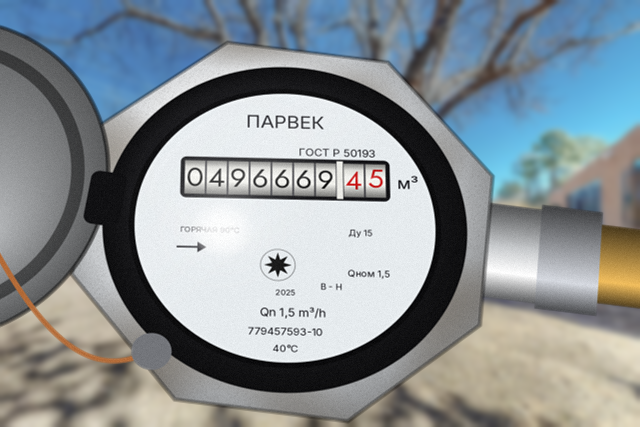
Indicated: value=496669.45 unit=m³
